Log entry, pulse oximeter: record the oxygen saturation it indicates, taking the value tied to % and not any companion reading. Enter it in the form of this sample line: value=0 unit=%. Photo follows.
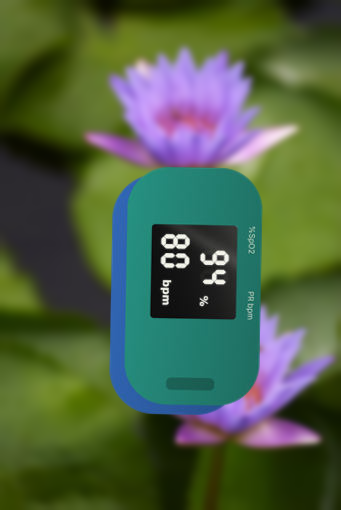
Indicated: value=94 unit=%
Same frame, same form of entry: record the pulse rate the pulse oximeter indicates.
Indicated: value=80 unit=bpm
